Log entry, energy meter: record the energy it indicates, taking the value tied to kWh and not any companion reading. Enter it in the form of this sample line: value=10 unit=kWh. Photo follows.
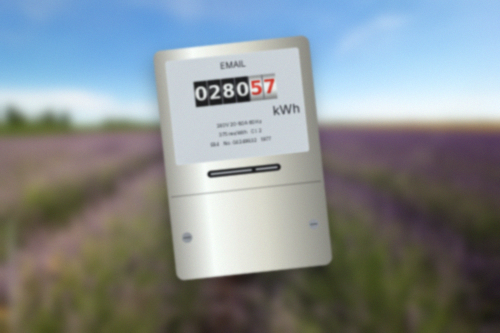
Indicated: value=280.57 unit=kWh
